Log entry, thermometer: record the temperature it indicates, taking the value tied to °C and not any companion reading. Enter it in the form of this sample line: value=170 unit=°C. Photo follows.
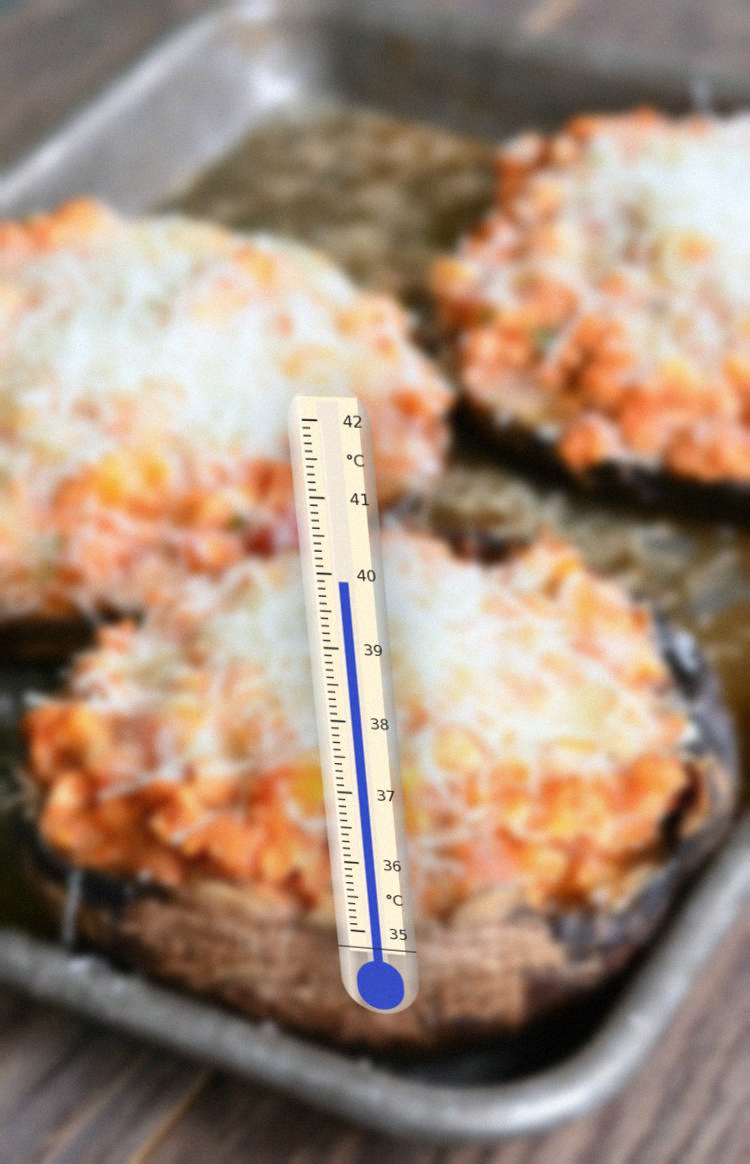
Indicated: value=39.9 unit=°C
